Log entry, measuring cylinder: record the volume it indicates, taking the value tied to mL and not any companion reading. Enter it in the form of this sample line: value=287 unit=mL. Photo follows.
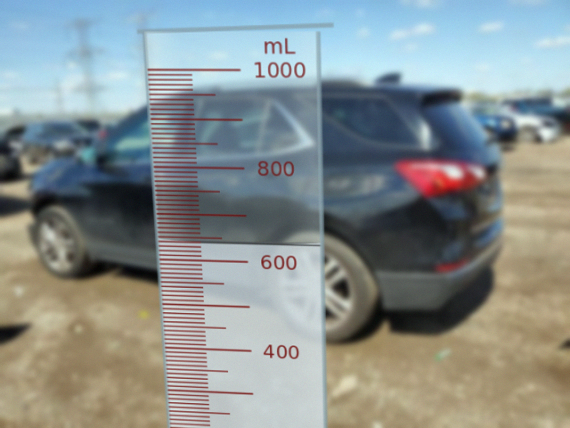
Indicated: value=640 unit=mL
